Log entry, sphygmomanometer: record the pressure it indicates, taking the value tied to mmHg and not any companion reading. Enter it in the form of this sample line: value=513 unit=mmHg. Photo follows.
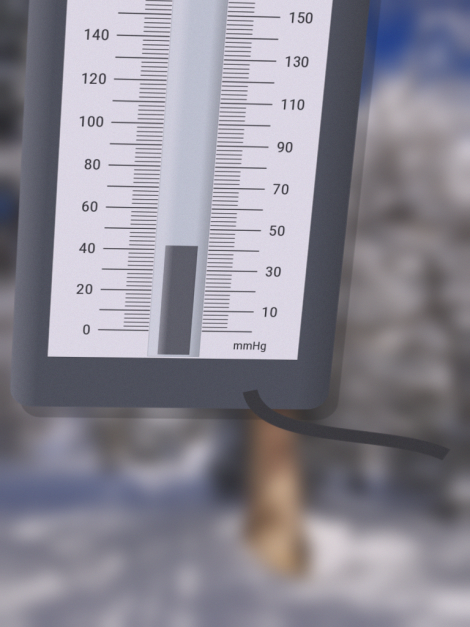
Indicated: value=42 unit=mmHg
